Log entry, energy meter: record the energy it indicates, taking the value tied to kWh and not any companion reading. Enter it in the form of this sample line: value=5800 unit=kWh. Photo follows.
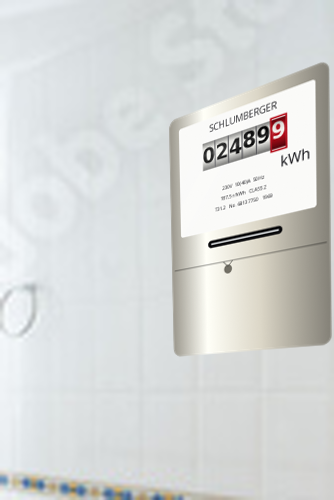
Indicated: value=2489.9 unit=kWh
